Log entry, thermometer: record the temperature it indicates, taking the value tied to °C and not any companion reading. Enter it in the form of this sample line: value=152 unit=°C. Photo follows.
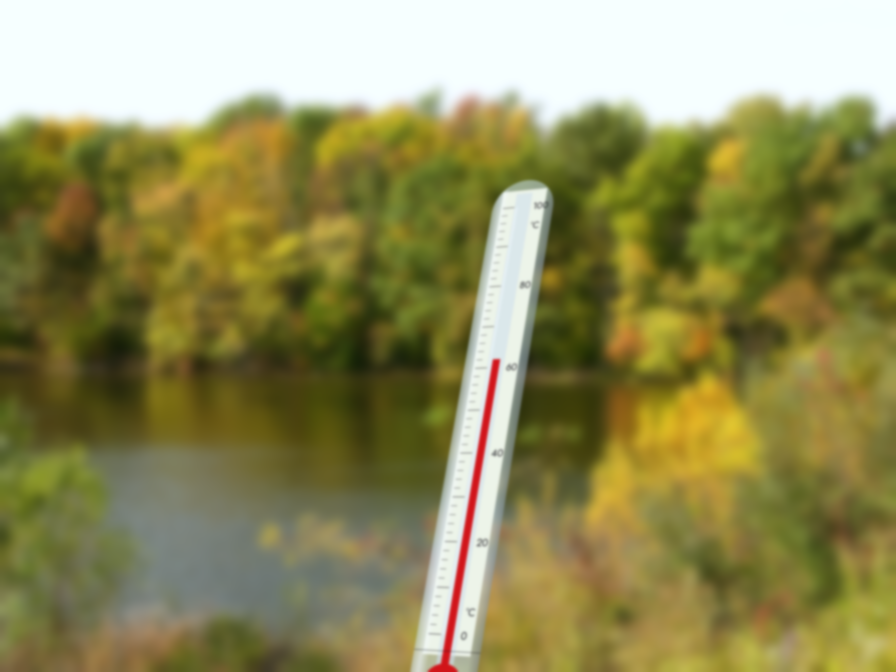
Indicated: value=62 unit=°C
